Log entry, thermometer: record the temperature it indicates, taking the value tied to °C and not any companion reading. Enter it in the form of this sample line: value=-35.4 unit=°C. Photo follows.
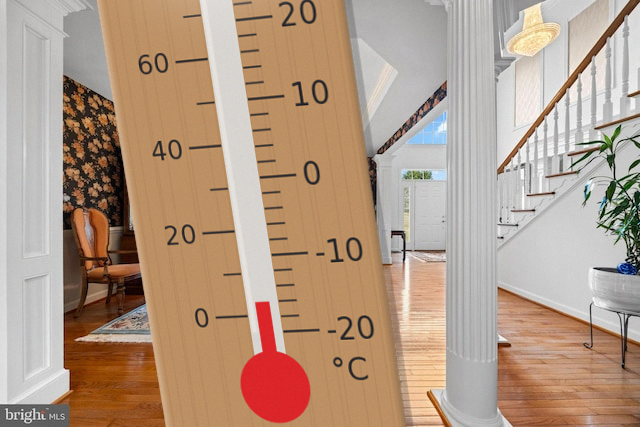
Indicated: value=-16 unit=°C
